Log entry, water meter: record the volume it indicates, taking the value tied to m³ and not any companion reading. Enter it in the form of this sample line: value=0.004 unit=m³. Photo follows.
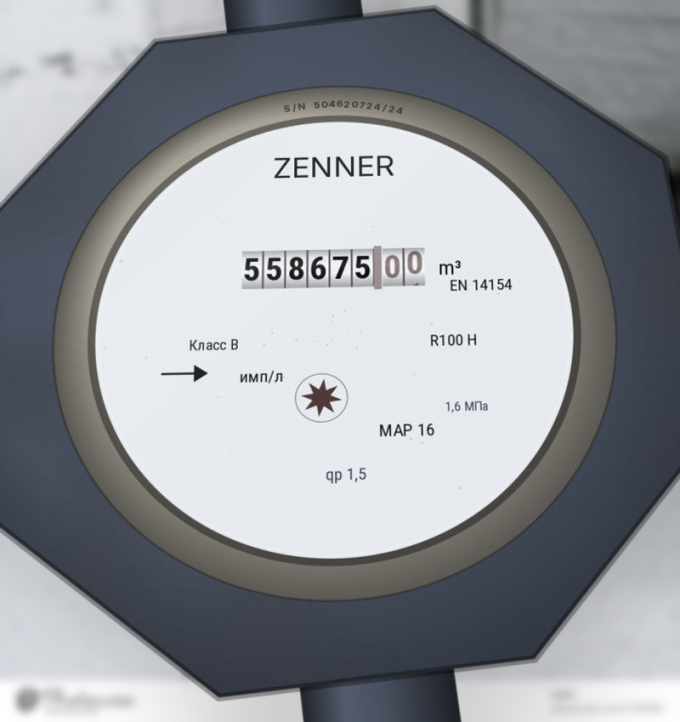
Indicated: value=558675.00 unit=m³
